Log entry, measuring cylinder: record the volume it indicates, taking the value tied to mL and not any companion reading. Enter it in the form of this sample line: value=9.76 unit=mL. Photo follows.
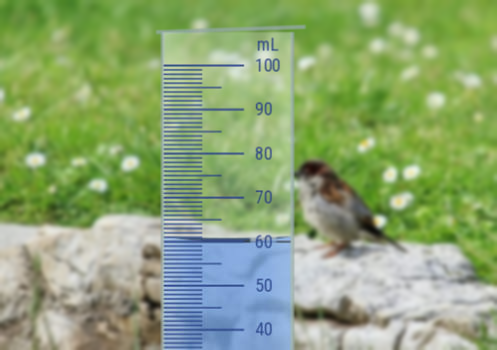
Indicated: value=60 unit=mL
